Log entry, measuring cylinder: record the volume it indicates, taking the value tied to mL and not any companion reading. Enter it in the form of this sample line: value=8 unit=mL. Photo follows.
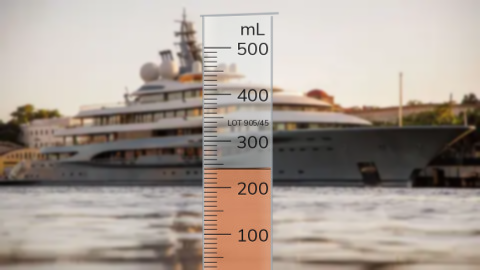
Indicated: value=240 unit=mL
